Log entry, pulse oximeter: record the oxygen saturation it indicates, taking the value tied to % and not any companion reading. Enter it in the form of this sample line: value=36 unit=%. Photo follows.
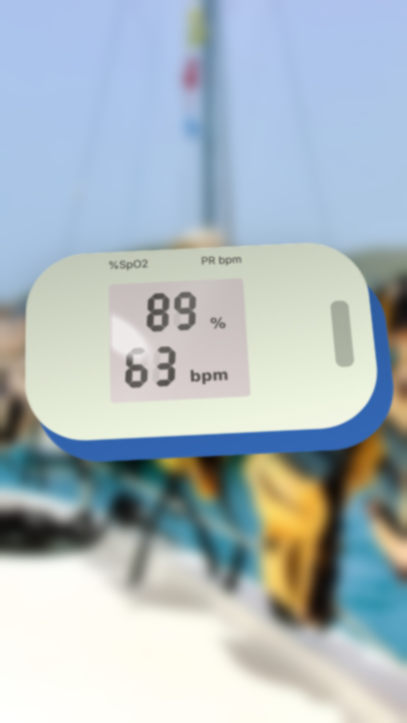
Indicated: value=89 unit=%
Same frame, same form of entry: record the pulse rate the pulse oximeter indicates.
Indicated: value=63 unit=bpm
